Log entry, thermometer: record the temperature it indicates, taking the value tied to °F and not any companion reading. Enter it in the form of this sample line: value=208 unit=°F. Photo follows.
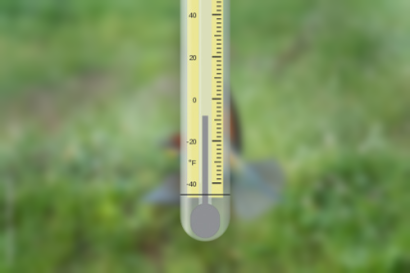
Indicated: value=-8 unit=°F
